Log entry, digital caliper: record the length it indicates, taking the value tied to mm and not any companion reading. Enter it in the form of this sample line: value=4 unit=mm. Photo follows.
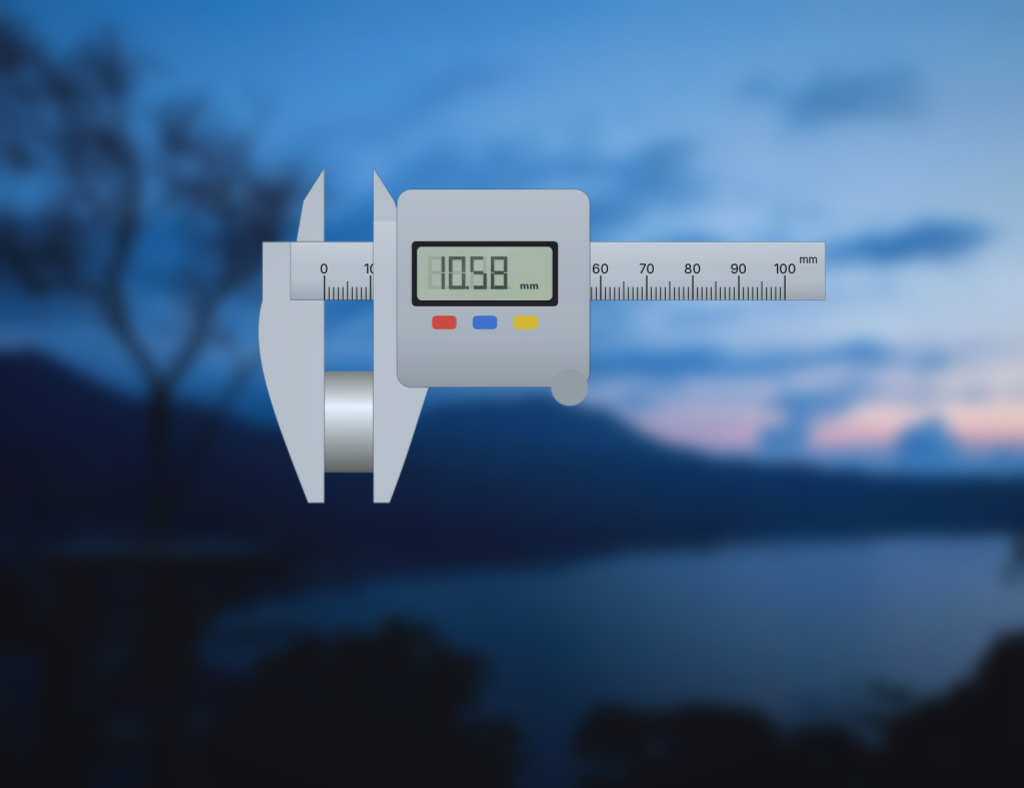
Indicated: value=10.58 unit=mm
